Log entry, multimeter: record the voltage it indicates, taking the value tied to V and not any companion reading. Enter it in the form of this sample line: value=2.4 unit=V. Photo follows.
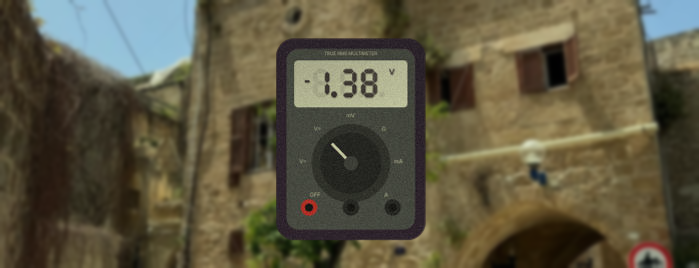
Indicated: value=-1.38 unit=V
